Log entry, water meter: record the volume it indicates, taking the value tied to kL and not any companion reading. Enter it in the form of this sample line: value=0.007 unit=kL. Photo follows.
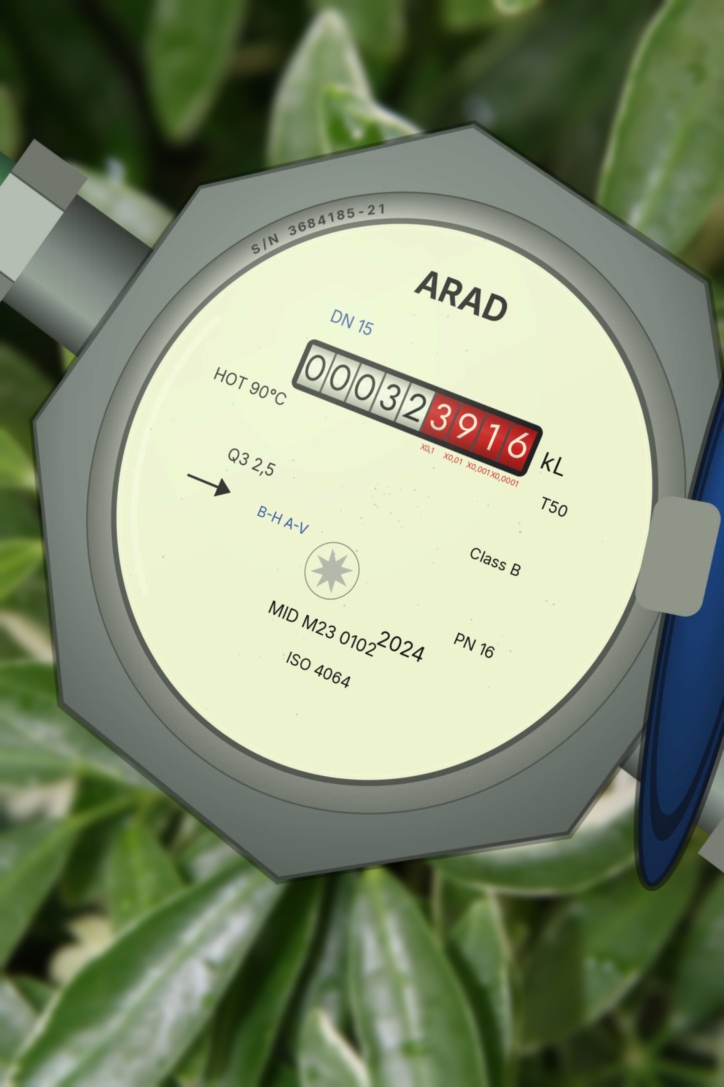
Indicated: value=32.3916 unit=kL
